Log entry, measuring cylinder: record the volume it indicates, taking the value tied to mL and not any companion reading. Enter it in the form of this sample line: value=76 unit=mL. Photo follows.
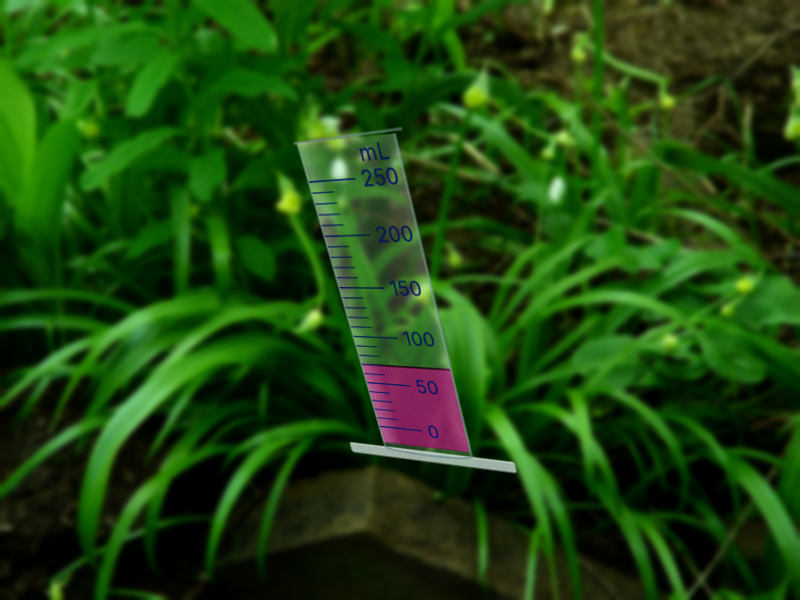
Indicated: value=70 unit=mL
